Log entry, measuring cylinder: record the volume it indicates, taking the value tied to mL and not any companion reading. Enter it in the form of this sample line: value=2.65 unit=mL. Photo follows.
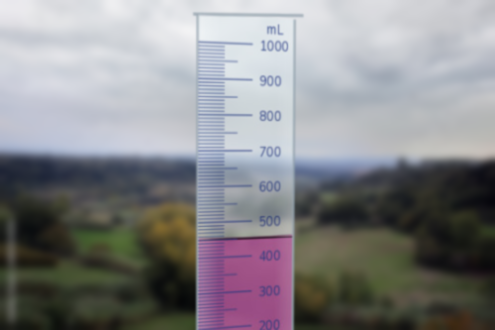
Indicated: value=450 unit=mL
